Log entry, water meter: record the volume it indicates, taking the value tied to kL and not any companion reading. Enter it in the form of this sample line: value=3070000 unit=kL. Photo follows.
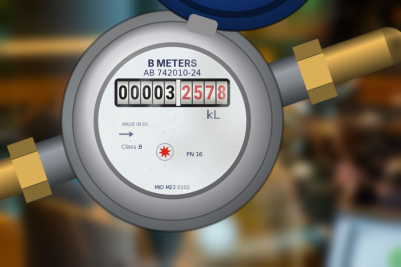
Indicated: value=3.2578 unit=kL
